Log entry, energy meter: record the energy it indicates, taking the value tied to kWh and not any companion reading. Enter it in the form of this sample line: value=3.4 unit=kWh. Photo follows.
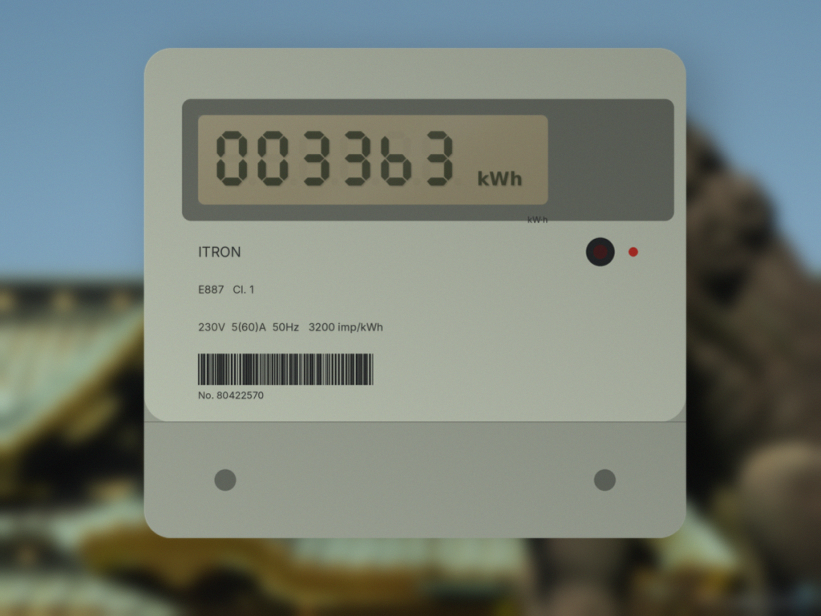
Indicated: value=3363 unit=kWh
